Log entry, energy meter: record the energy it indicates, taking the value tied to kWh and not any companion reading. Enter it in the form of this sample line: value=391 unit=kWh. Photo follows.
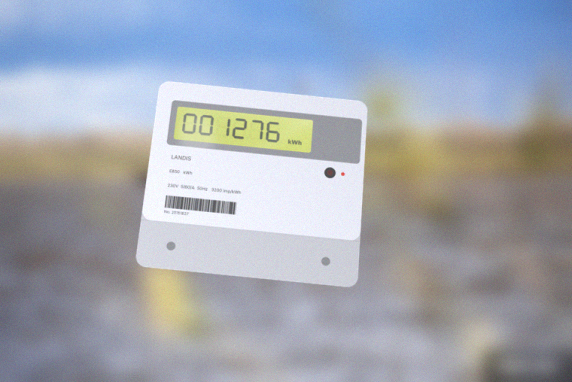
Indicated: value=1276 unit=kWh
